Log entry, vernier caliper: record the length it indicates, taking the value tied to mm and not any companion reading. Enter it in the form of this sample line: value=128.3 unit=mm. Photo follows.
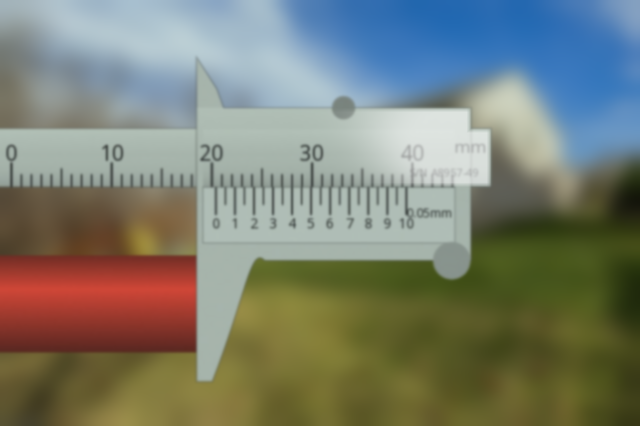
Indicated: value=20.4 unit=mm
